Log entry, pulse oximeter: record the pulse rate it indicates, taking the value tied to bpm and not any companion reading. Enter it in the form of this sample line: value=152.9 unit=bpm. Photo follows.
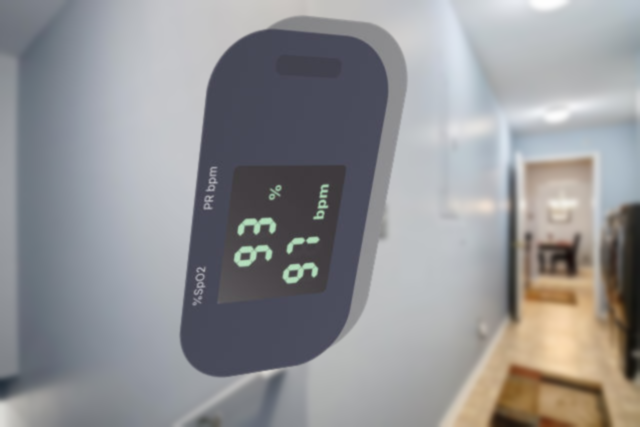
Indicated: value=97 unit=bpm
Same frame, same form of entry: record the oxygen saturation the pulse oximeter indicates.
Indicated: value=93 unit=%
